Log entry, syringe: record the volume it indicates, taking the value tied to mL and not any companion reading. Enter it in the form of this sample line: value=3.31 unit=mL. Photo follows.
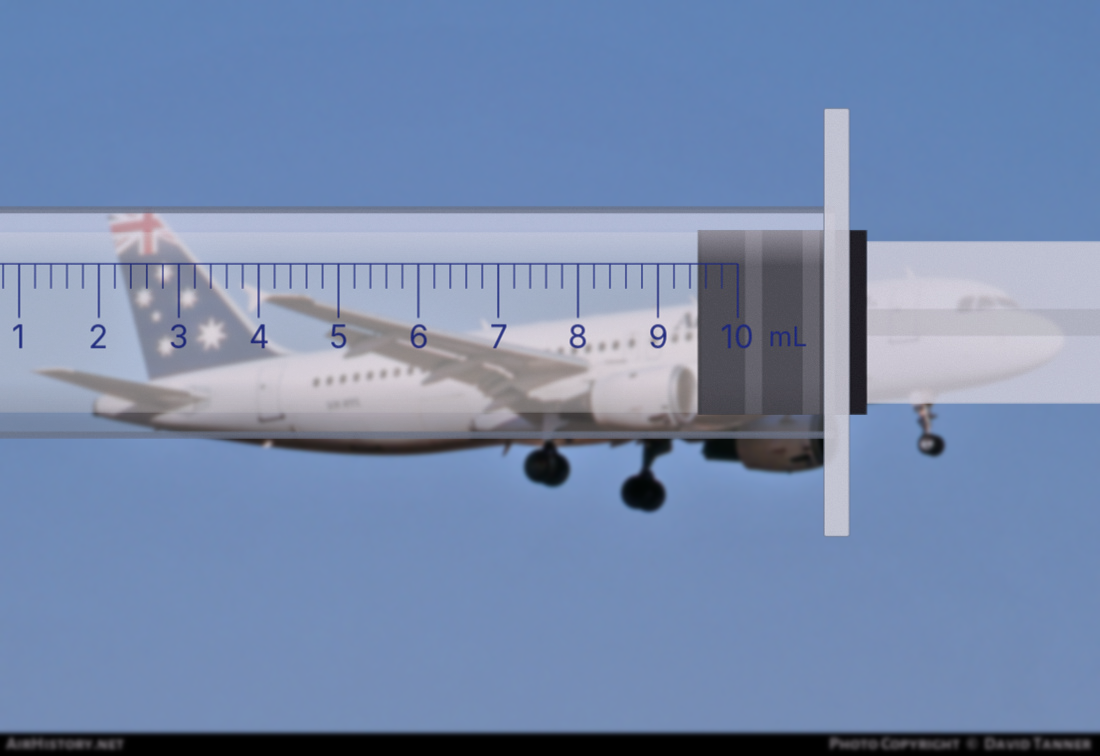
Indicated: value=9.5 unit=mL
